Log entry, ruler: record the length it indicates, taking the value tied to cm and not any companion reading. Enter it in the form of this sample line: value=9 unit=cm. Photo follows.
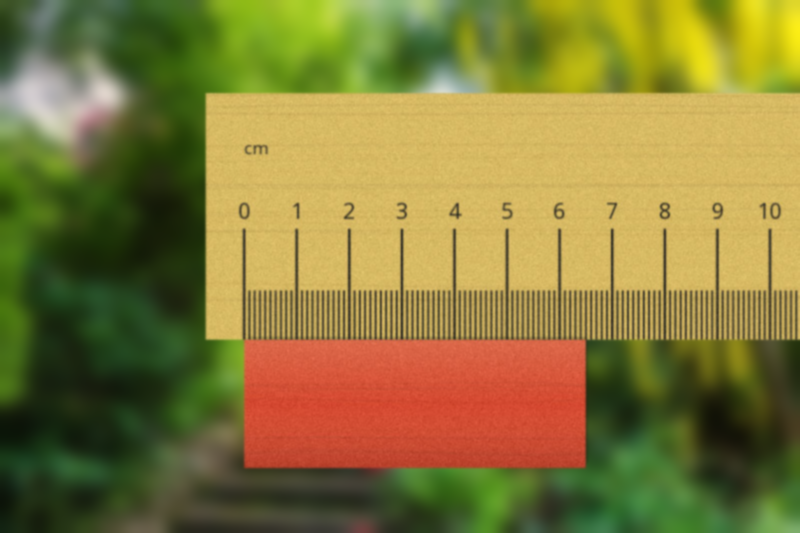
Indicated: value=6.5 unit=cm
